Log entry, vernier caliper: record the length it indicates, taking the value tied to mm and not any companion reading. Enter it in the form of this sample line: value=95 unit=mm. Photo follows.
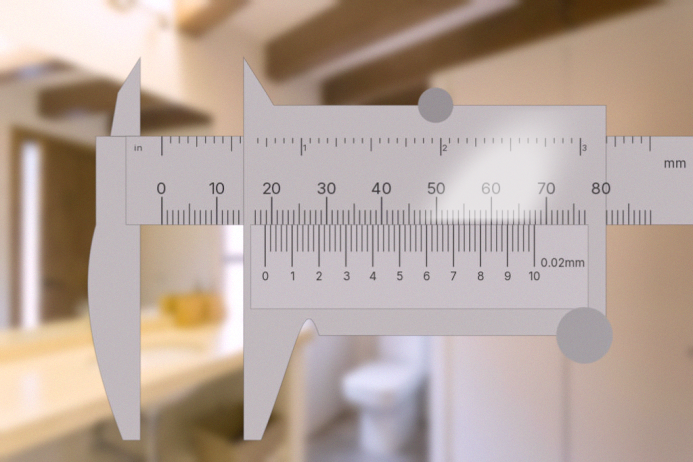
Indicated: value=18.8 unit=mm
